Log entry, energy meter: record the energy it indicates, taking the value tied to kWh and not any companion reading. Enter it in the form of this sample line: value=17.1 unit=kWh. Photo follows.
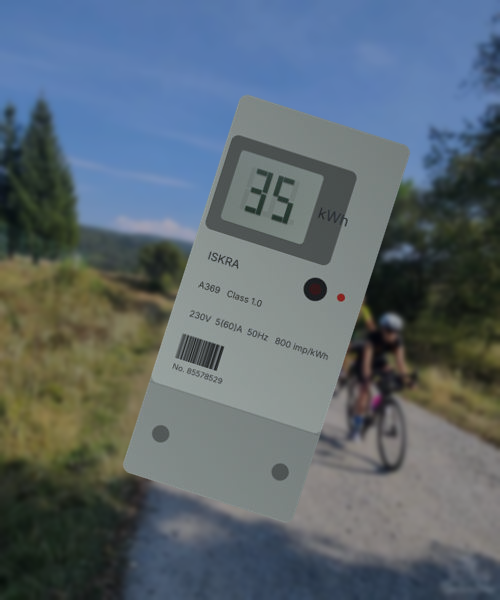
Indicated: value=35 unit=kWh
